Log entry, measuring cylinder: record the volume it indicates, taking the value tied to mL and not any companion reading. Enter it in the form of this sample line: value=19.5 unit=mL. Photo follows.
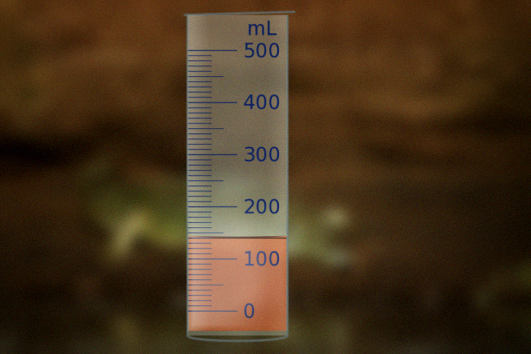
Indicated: value=140 unit=mL
